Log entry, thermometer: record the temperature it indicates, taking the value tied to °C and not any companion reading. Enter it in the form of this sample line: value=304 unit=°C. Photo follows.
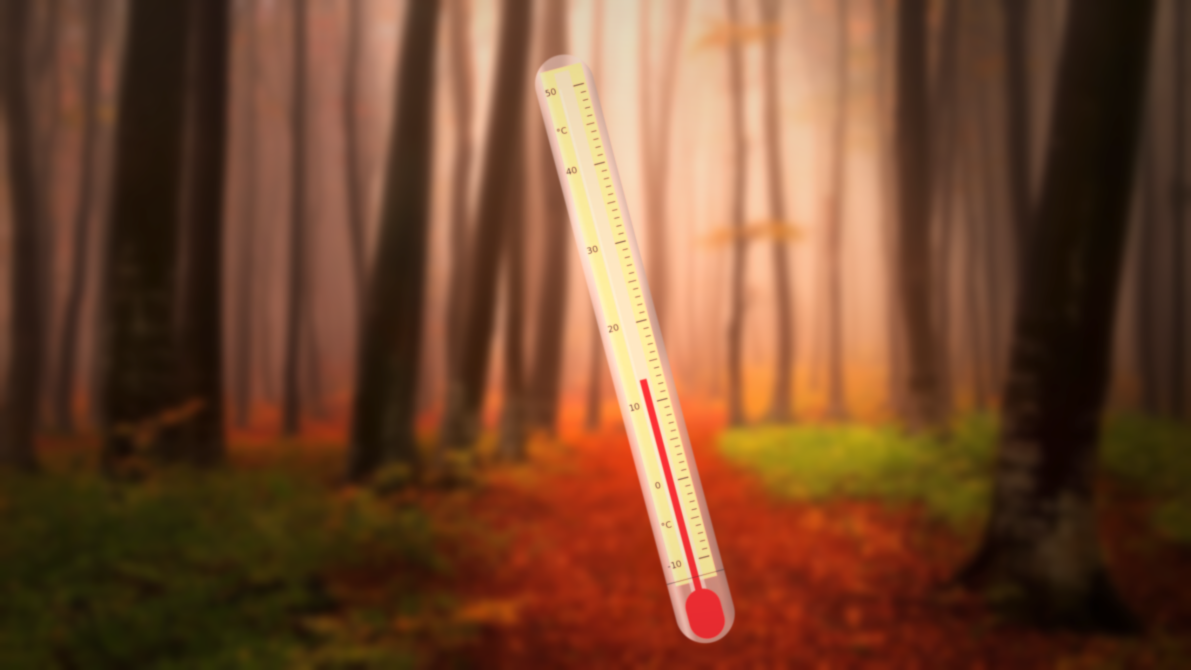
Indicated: value=13 unit=°C
